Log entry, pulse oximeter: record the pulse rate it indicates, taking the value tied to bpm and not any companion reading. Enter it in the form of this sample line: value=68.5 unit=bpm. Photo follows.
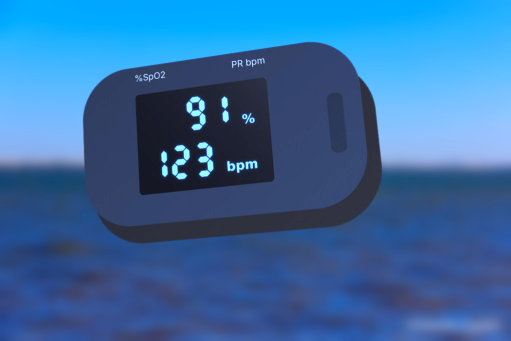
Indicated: value=123 unit=bpm
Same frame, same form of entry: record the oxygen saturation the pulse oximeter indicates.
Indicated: value=91 unit=%
